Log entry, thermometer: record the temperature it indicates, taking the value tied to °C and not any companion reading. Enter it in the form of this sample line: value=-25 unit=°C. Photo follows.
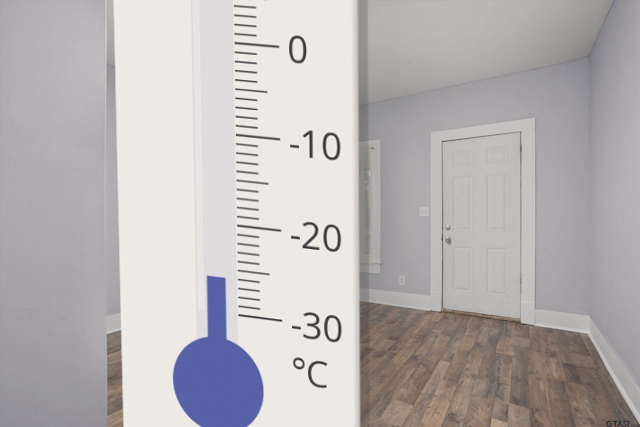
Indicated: value=-26 unit=°C
